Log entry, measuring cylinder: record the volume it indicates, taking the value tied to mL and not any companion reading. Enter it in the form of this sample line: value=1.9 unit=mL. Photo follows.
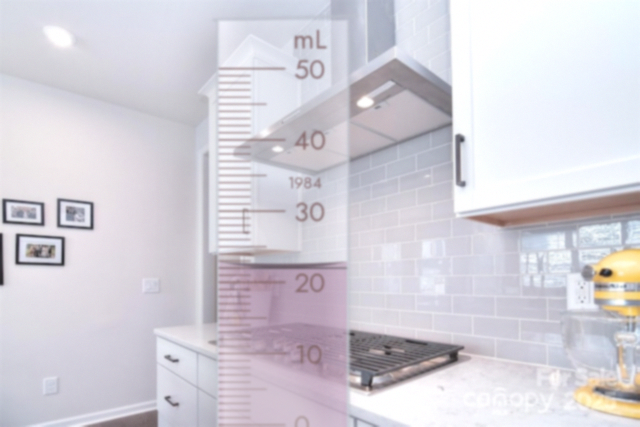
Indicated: value=22 unit=mL
